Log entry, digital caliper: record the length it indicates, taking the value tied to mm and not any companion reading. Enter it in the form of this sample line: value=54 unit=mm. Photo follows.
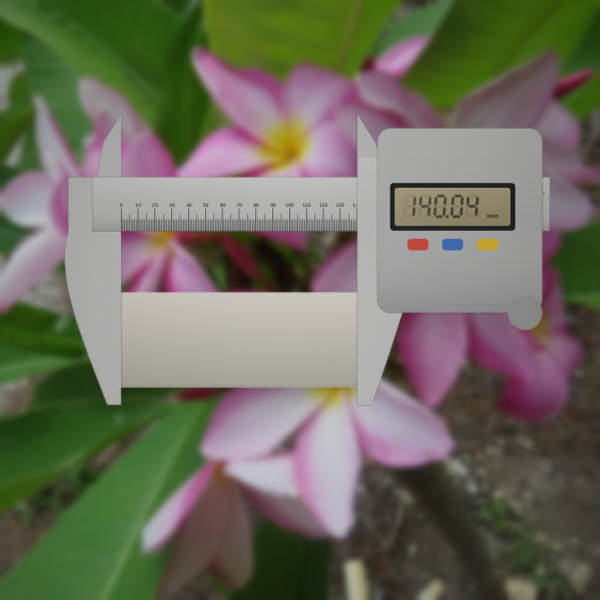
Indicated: value=140.04 unit=mm
